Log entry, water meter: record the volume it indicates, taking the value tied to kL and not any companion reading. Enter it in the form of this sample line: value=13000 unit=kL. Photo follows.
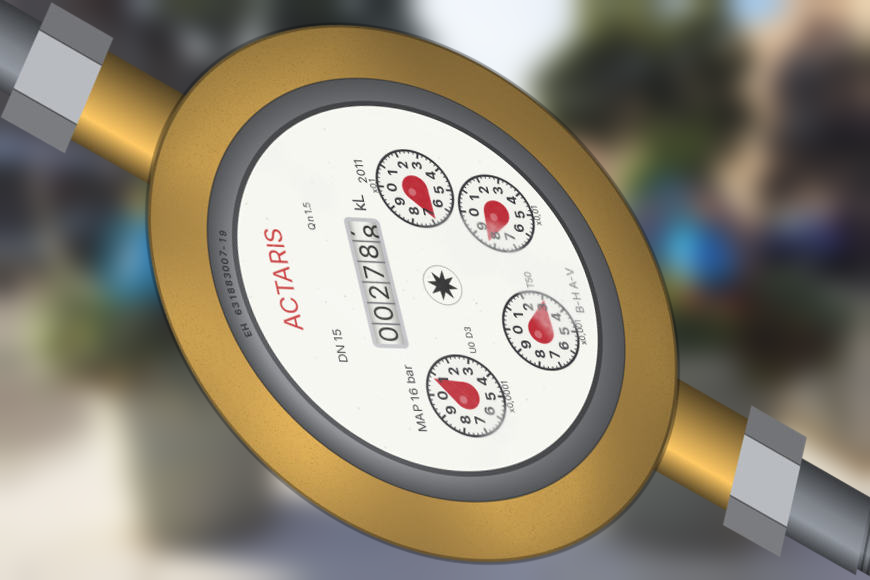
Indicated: value=2787.6830 unit=kL
